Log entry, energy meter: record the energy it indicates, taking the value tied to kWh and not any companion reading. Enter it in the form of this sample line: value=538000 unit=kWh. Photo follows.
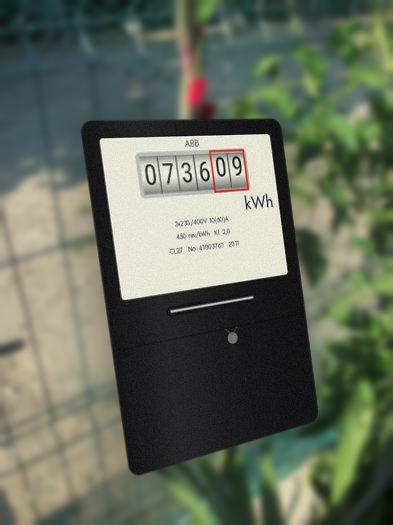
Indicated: value=736.09 unit=kWh
